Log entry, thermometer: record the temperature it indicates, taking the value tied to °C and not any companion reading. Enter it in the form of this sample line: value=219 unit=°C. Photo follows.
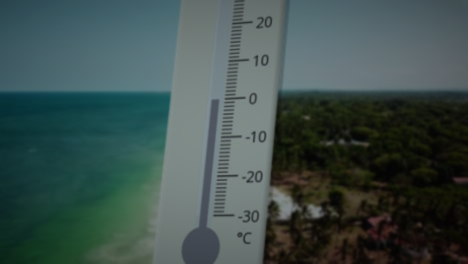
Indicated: value=0 unit=°C
